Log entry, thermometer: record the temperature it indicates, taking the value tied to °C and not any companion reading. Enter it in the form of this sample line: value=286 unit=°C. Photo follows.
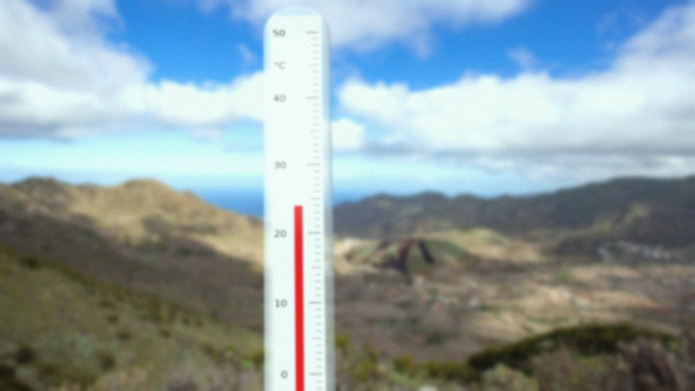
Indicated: value=24 unit=°C
